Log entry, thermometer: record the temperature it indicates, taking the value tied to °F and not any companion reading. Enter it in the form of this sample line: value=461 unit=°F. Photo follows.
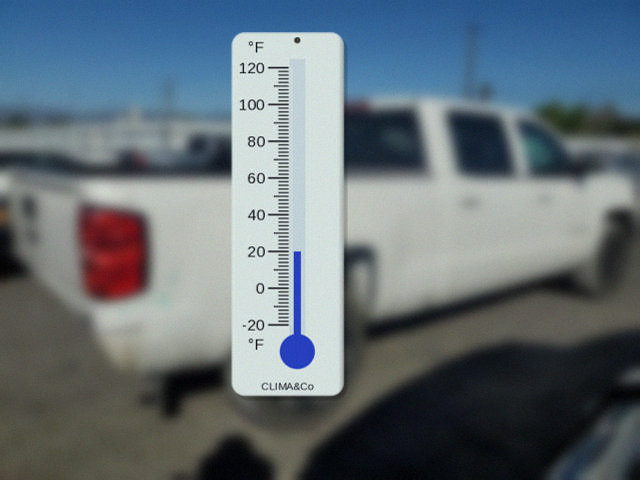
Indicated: value=20 unit=°F
